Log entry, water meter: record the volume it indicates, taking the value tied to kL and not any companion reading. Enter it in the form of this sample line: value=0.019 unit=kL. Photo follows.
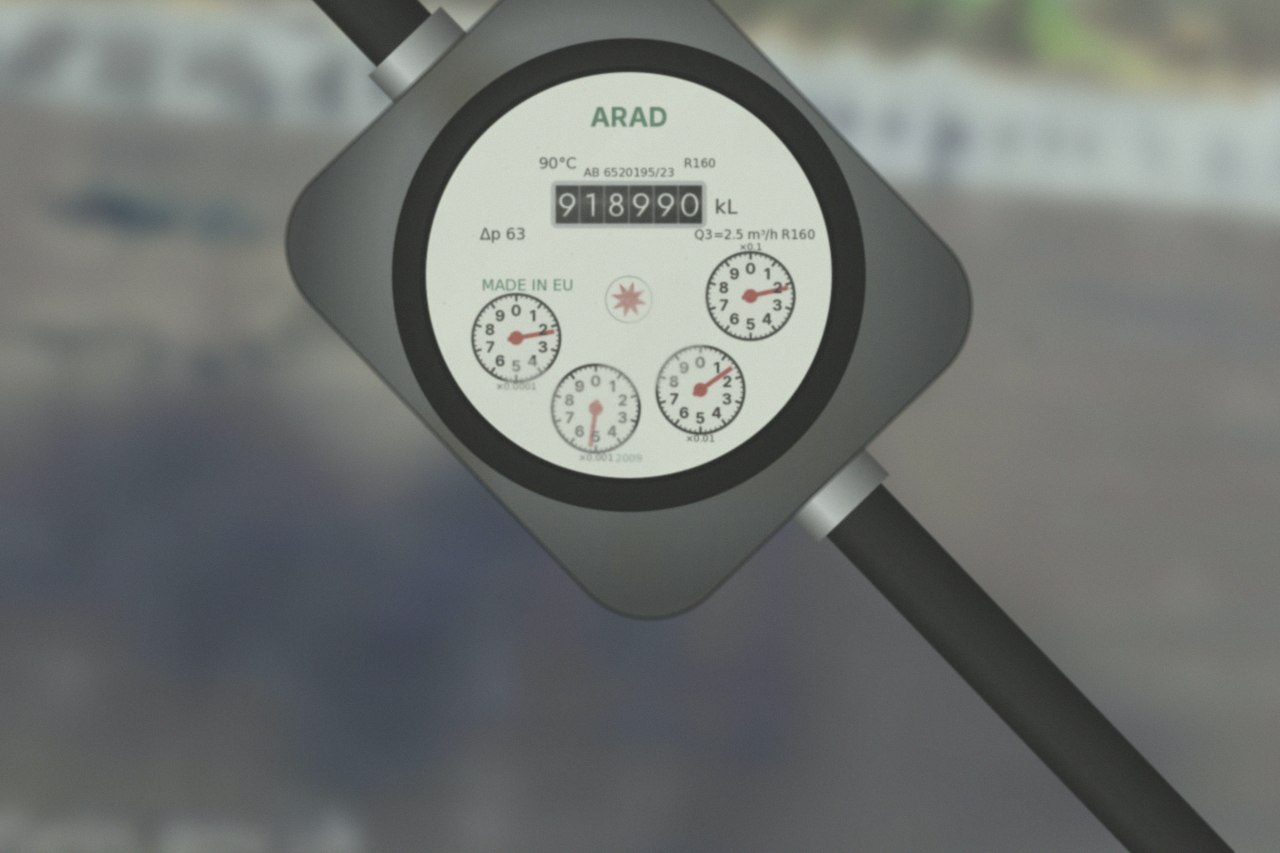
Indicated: value=918990.2152 unit=kL
